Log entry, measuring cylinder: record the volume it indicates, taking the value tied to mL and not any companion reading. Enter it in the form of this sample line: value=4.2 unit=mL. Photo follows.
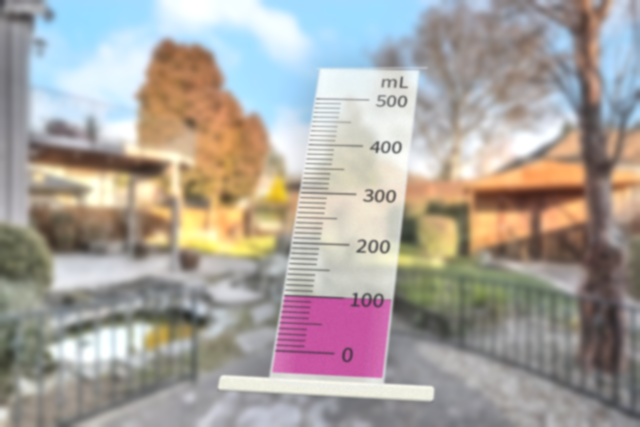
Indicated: value=100 unit=mL
